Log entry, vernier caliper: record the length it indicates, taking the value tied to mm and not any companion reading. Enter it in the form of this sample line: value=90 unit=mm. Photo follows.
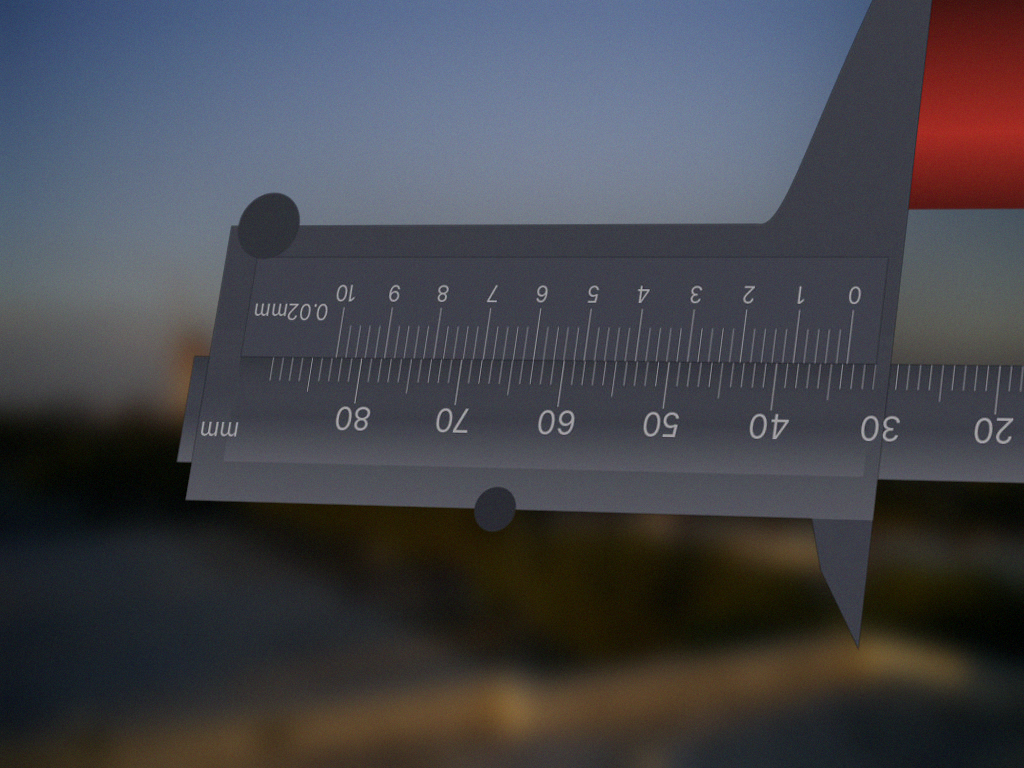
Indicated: value=33.6 unit=mm
